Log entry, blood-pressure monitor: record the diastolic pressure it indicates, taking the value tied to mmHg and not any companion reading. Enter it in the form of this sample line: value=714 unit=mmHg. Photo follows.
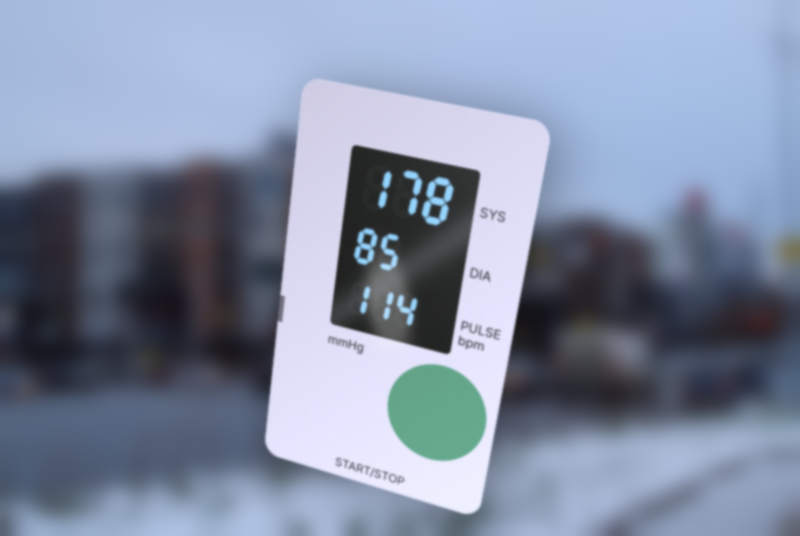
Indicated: value=85 unit=mmHg
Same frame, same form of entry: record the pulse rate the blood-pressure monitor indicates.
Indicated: value=114 unit=bpm
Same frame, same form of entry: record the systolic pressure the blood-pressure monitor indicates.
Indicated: value=178 unit=mmHg
